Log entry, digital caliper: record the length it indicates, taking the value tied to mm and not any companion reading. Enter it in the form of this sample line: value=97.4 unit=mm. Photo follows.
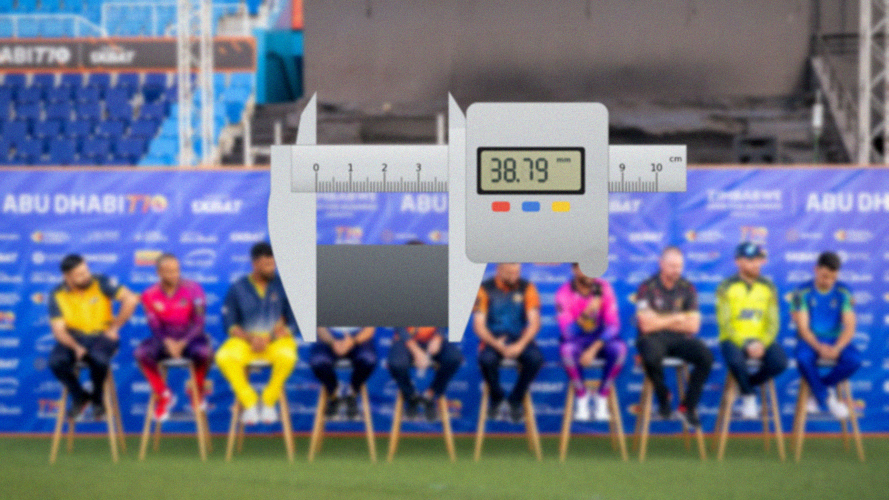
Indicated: value=38.79 unit=mm
